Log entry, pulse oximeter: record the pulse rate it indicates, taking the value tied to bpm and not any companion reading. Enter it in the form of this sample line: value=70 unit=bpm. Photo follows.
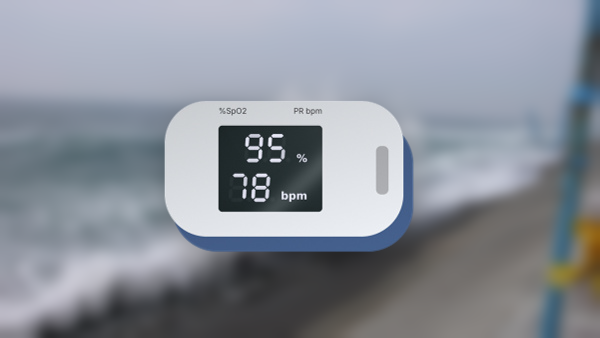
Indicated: value=78 unit=bpm
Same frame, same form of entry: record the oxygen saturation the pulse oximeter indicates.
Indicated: value=95 unit=%
